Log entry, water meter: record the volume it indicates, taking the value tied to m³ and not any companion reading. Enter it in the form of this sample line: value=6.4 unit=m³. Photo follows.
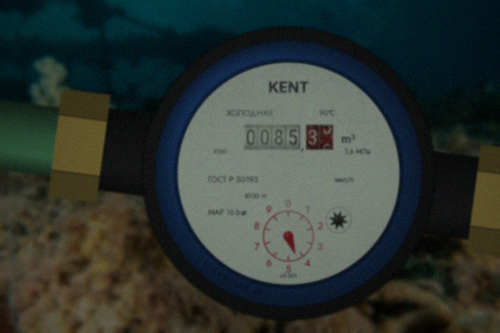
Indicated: value=85.354 unit=m³
